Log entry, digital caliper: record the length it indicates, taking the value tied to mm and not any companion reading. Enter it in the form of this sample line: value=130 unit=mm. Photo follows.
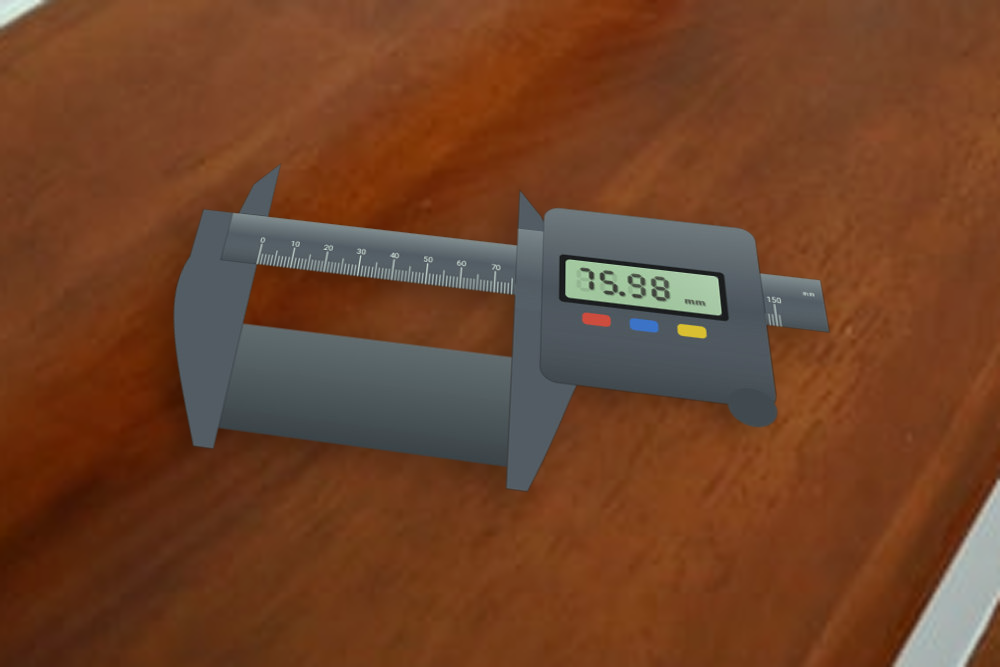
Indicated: value=75.98 unit=mm
